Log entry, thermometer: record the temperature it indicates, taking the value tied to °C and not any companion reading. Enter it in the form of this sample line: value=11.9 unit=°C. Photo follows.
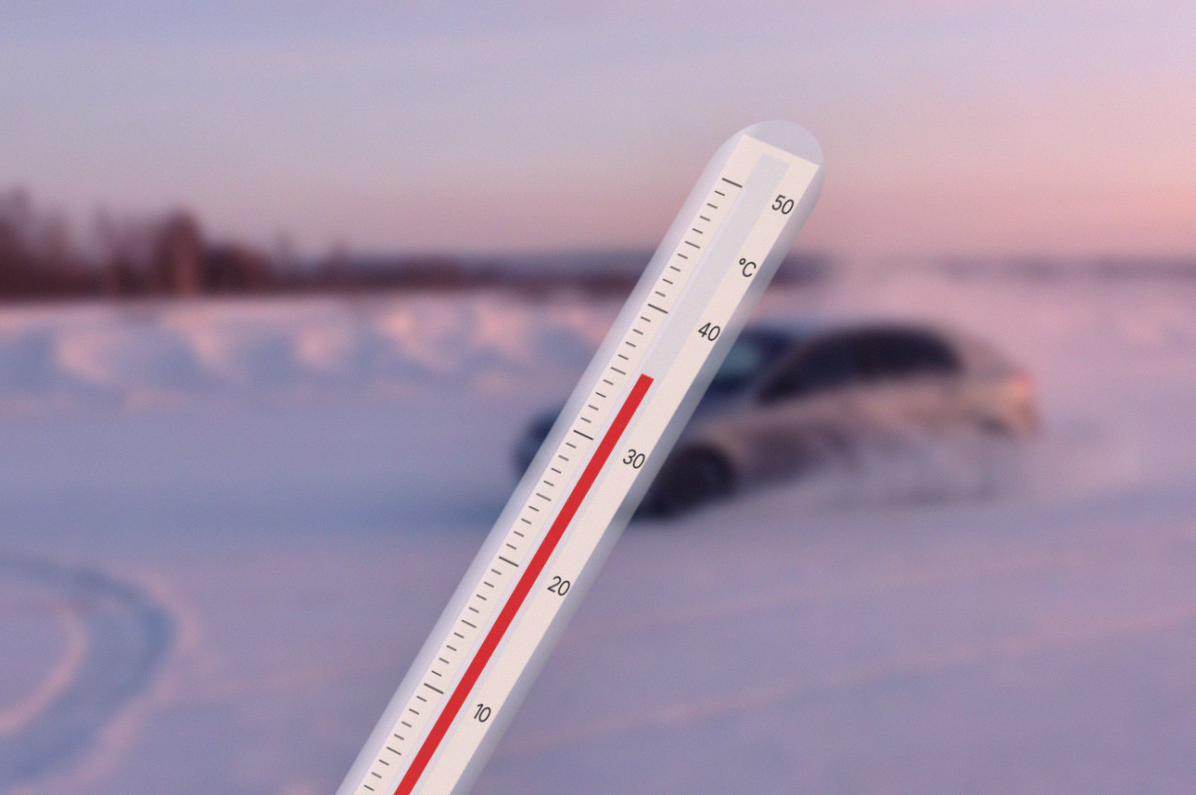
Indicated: value=35.5 unit=°C
